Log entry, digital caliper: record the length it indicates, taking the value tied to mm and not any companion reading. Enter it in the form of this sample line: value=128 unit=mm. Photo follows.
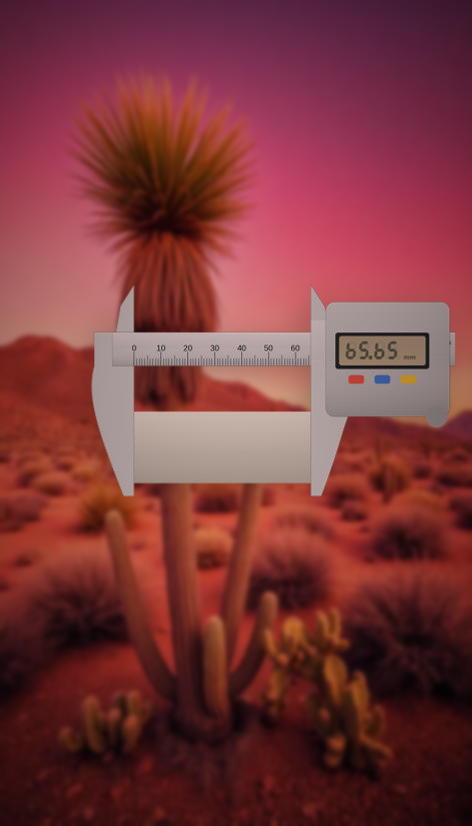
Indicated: value=65.65 unit=mm
